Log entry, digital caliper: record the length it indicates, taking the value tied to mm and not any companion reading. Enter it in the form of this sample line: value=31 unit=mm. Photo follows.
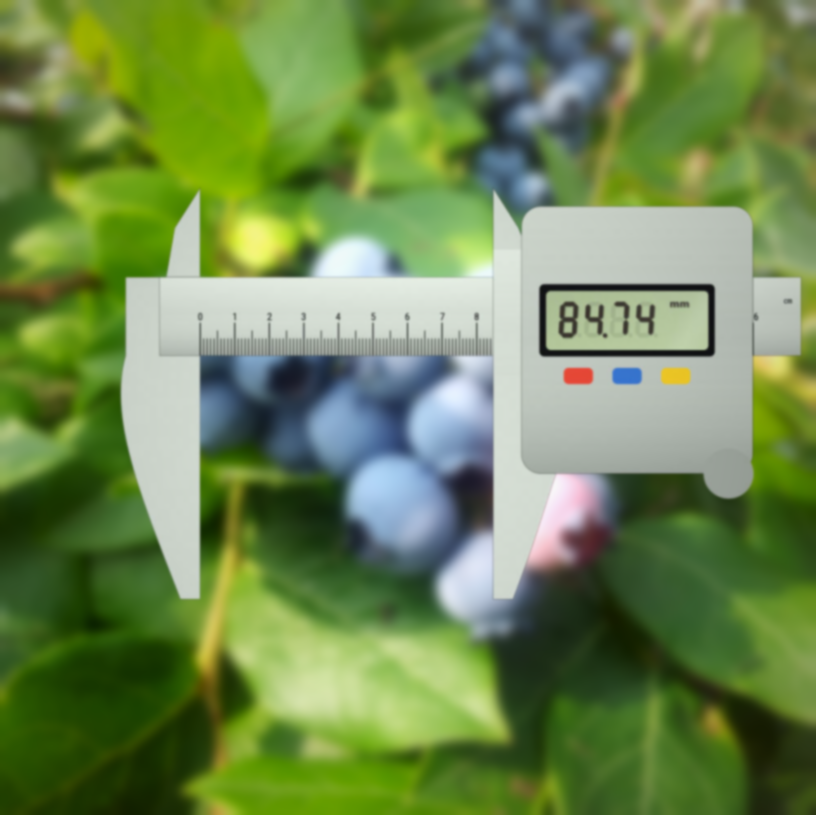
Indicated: value=84.74 unit=mm
